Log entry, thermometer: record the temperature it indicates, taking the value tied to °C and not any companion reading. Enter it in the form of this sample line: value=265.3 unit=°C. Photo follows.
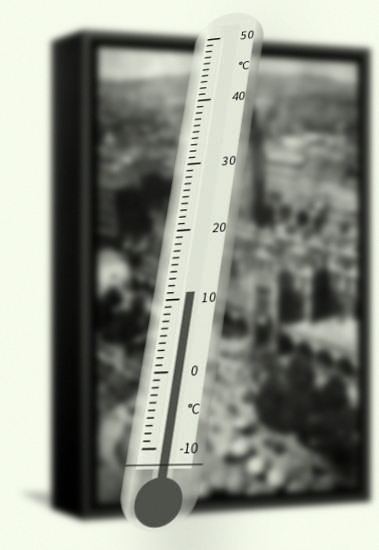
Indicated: value=11 unit=°C
